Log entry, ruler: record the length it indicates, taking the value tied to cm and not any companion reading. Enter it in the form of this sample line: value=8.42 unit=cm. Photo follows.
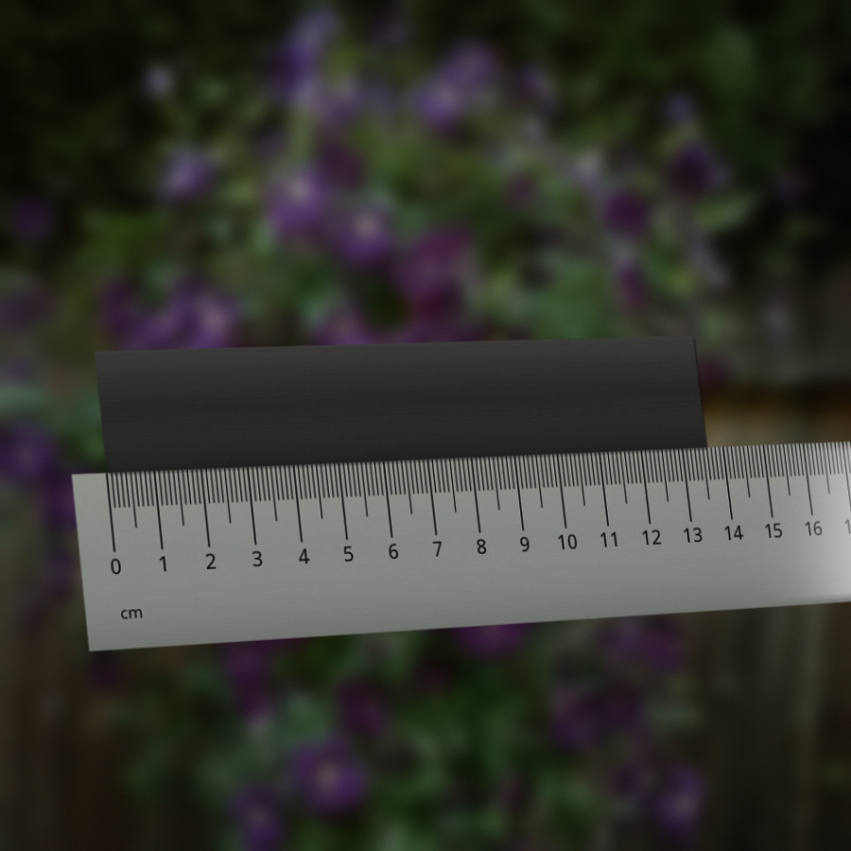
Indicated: value=13.6 unit=cm
